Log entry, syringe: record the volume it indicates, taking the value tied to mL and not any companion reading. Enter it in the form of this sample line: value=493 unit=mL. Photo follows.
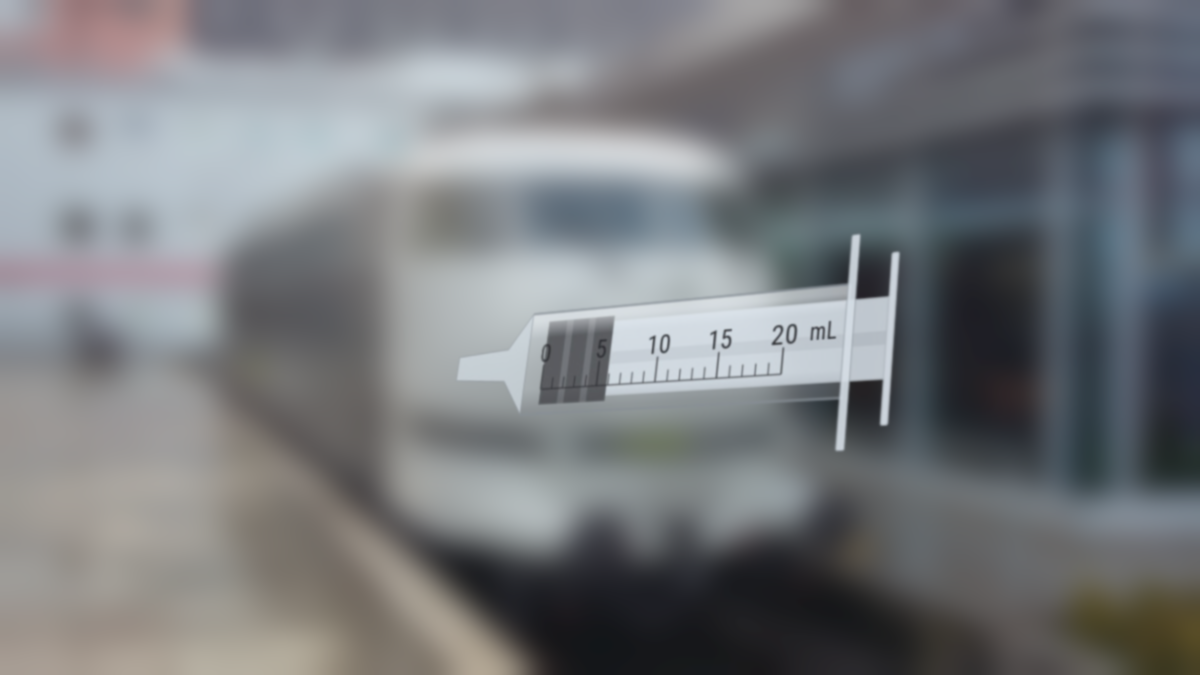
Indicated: value=0 unit=mL
